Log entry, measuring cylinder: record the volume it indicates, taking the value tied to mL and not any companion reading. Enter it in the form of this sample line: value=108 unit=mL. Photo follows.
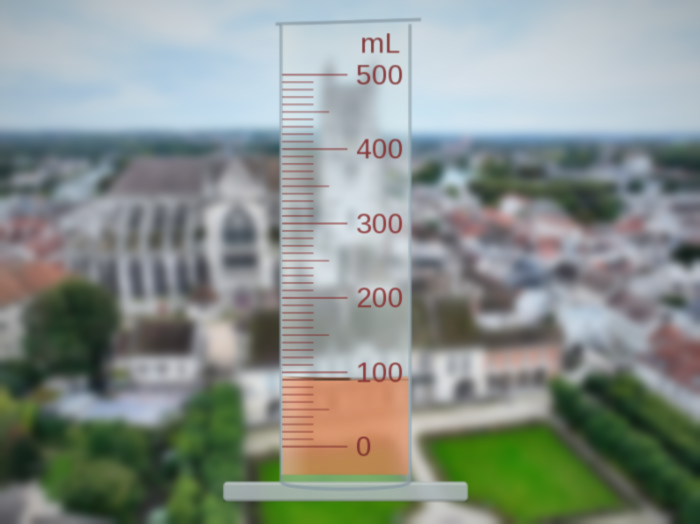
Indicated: value=90 unit=mL
